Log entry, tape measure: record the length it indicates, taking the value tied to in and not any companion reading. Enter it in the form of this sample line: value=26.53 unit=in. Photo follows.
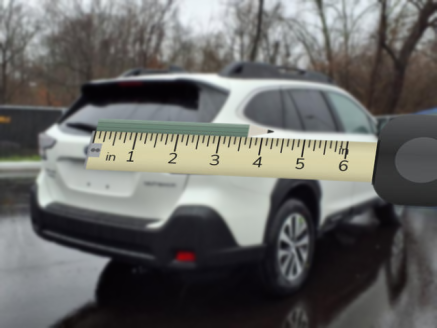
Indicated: value=4.25 unit=in
